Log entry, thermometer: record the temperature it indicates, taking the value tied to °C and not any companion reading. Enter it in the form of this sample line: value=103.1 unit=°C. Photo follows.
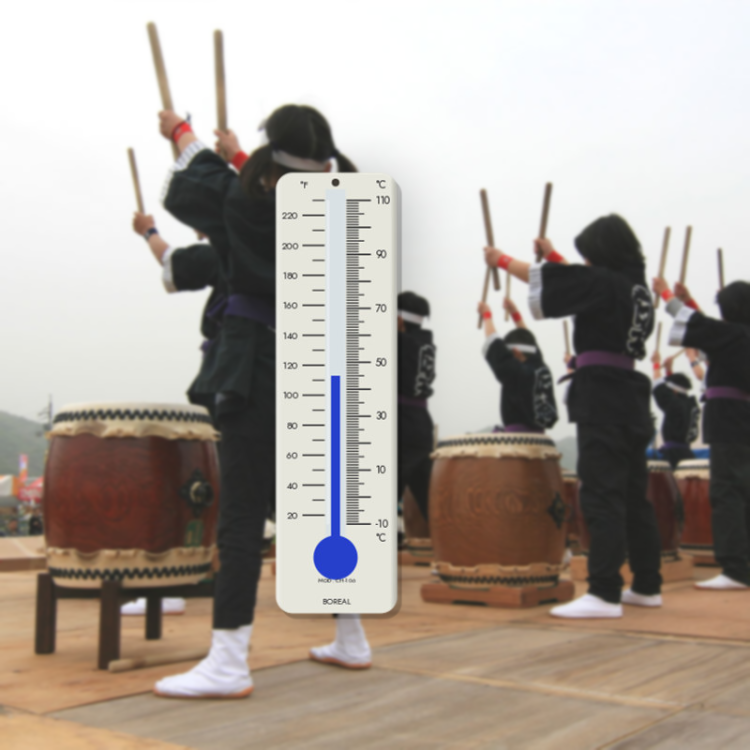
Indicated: value=45 unit=°C
